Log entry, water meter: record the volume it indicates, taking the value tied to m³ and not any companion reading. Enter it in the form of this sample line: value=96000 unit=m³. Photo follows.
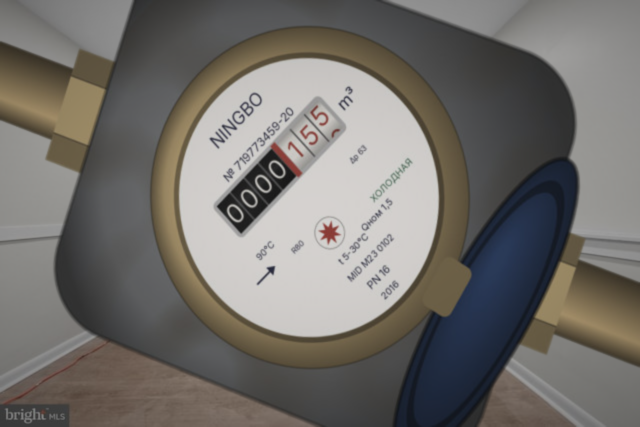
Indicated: value=0.155 unit=m³
